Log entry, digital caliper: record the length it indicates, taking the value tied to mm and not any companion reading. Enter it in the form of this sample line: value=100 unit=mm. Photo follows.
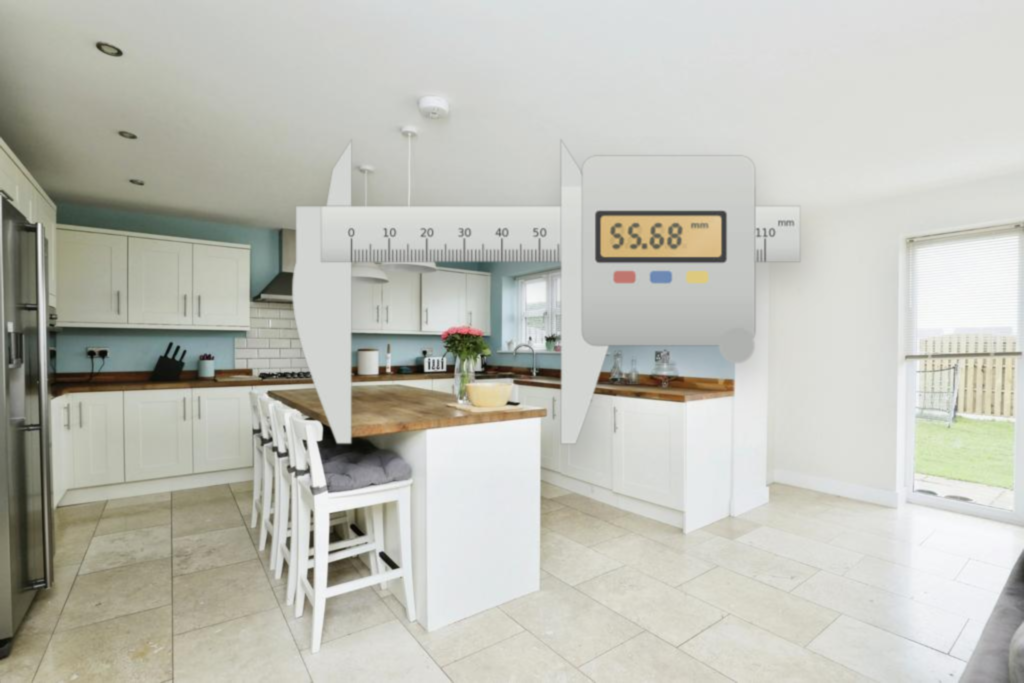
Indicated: value=55.68 unit=mm
